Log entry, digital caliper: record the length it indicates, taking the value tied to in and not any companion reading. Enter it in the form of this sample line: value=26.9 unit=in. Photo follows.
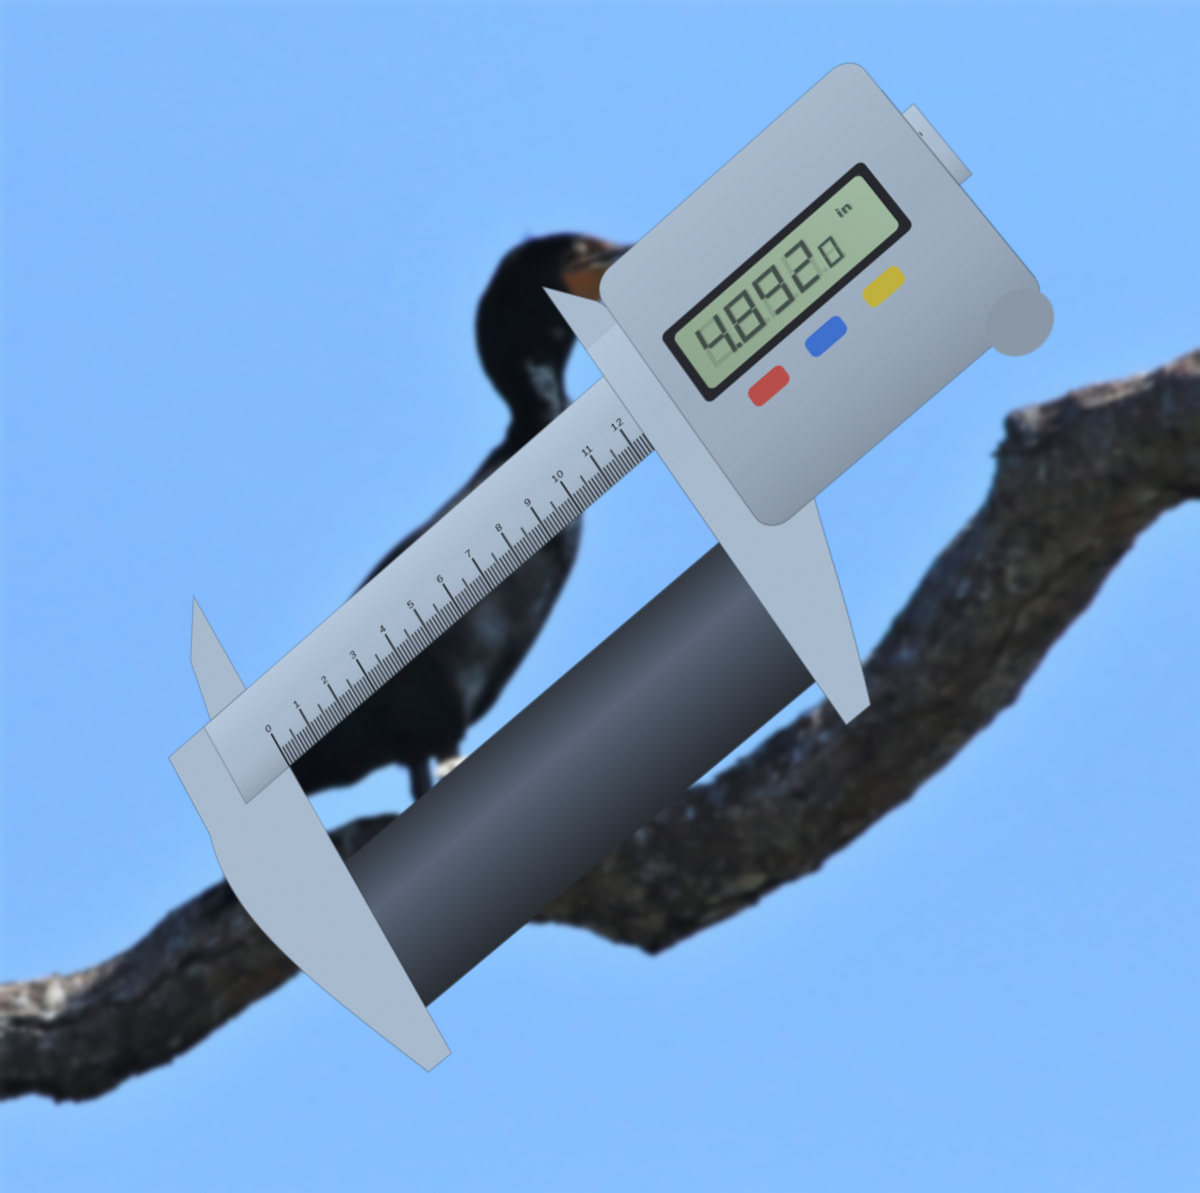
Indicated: value=4.8920 unit=in
